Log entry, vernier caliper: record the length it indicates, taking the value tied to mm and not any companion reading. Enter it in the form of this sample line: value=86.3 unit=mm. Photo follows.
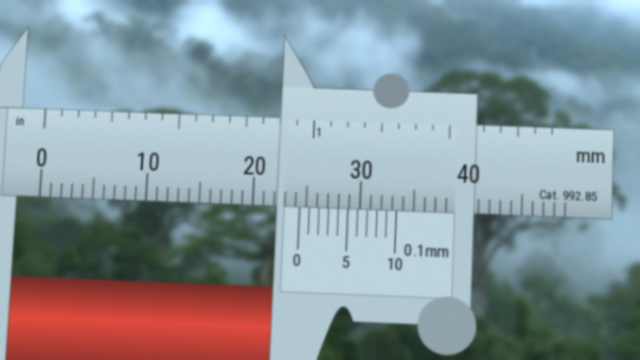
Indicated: value=24.4 unit=mm
